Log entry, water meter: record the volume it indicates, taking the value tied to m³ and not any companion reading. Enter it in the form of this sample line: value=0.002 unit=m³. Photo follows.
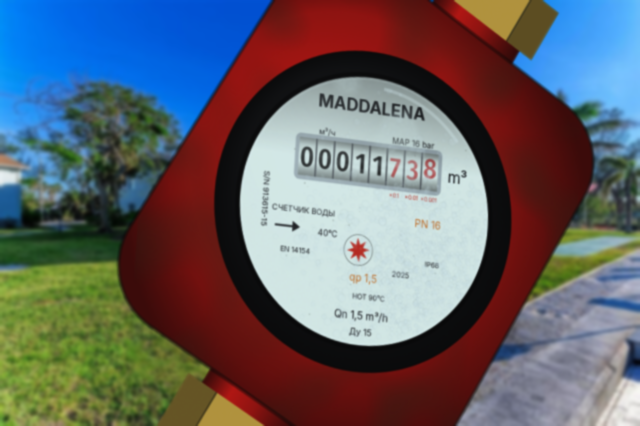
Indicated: value=11.738 unit=m³
